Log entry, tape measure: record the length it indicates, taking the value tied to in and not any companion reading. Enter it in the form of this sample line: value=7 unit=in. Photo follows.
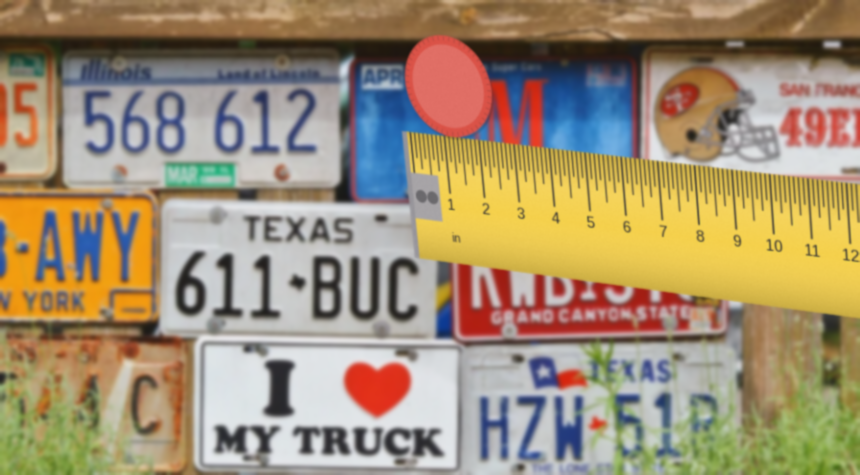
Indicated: value=2.5 unit=in
